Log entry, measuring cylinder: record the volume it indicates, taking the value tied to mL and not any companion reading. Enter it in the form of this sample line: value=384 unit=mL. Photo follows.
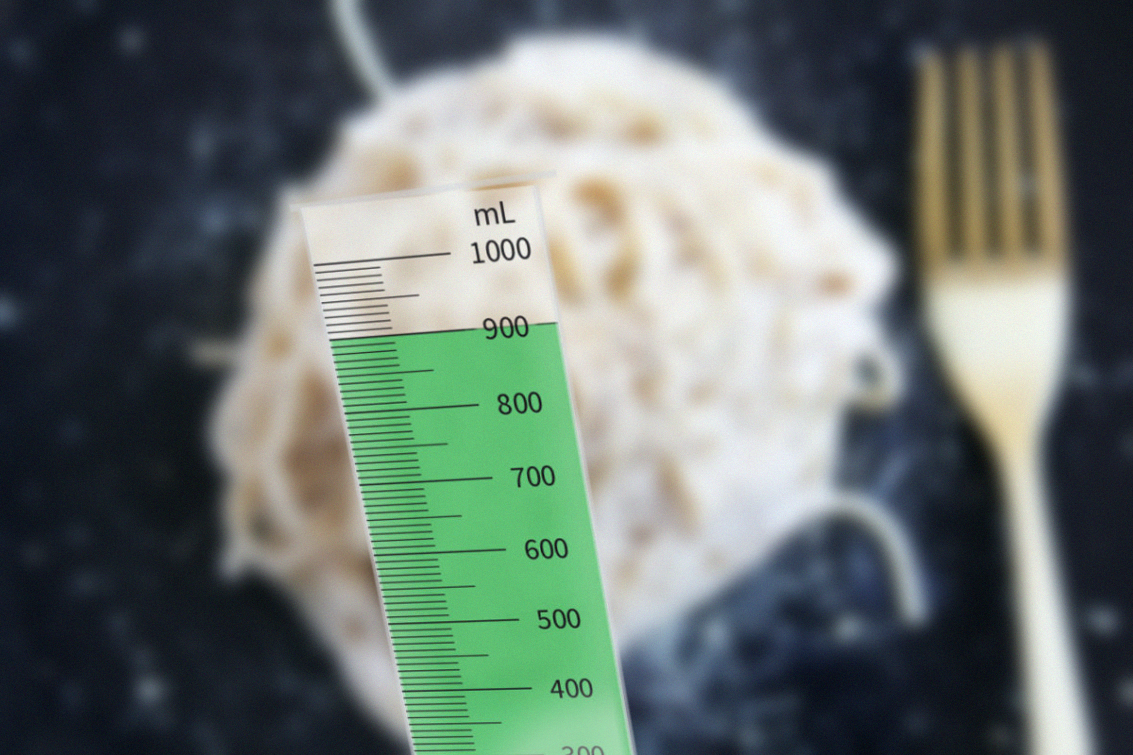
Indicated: value=900 unit=mL
